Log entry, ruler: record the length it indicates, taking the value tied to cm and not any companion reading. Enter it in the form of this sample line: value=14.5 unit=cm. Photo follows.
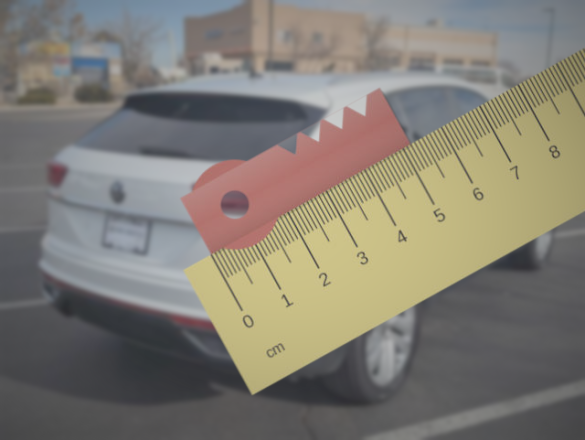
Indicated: value=5.2 unit=cm
